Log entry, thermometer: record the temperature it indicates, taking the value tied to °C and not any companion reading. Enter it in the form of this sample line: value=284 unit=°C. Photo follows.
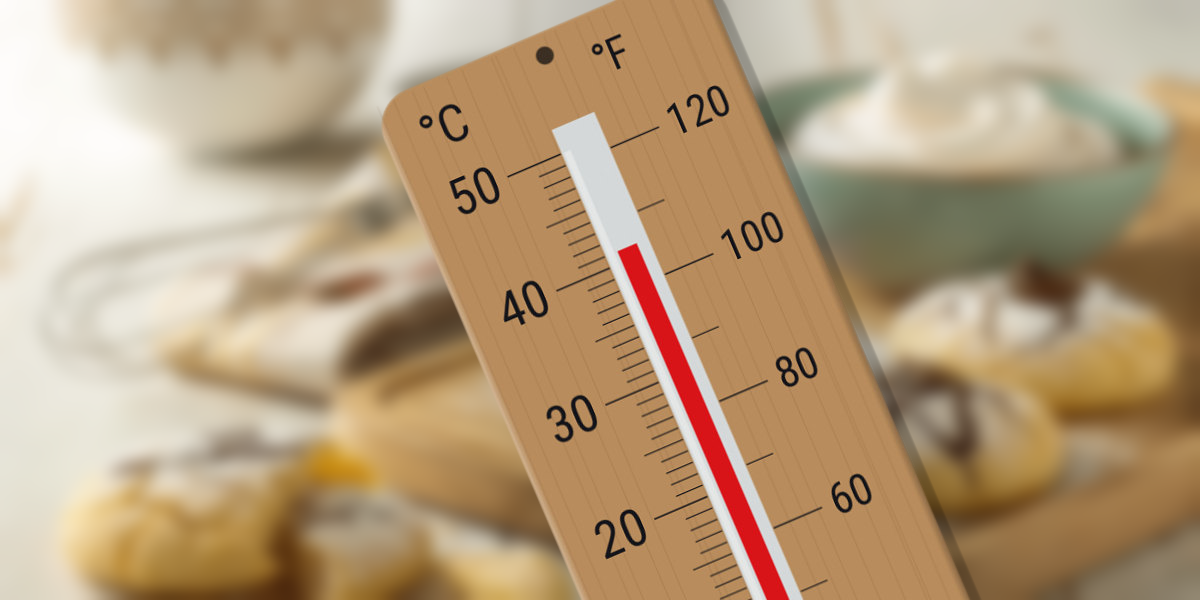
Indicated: value=41 unit=°C
